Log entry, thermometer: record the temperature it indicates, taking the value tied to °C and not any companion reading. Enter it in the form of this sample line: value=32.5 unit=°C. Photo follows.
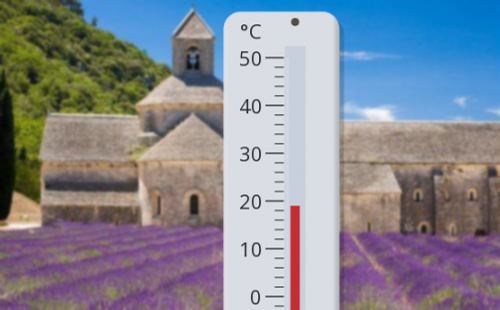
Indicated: value=19 unit=°C
